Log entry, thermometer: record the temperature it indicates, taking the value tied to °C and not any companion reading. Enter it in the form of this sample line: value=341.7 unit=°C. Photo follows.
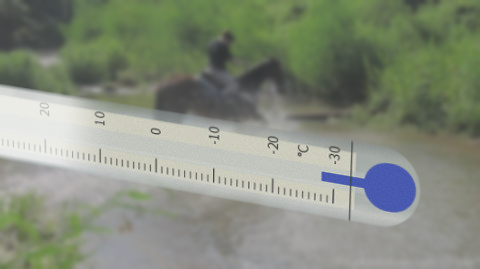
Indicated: value=-28 unit=°C
